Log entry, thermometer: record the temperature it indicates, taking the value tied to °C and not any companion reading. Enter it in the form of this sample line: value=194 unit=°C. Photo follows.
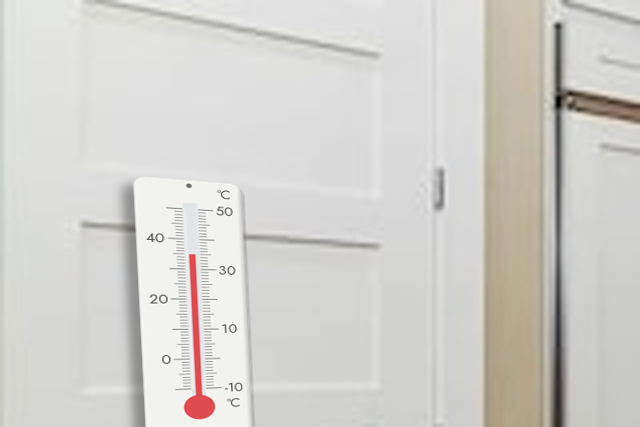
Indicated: value=35 unit=°C
